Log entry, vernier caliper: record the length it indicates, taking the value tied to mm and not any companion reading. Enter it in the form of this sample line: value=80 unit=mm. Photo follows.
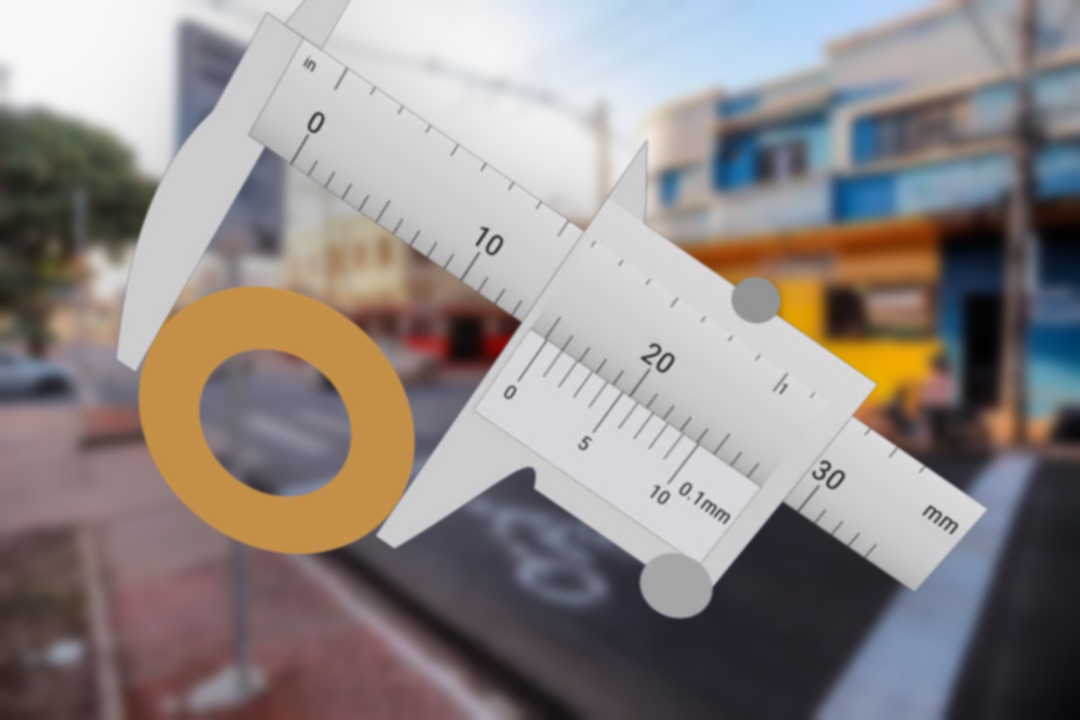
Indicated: value=15.1 unit=mm
